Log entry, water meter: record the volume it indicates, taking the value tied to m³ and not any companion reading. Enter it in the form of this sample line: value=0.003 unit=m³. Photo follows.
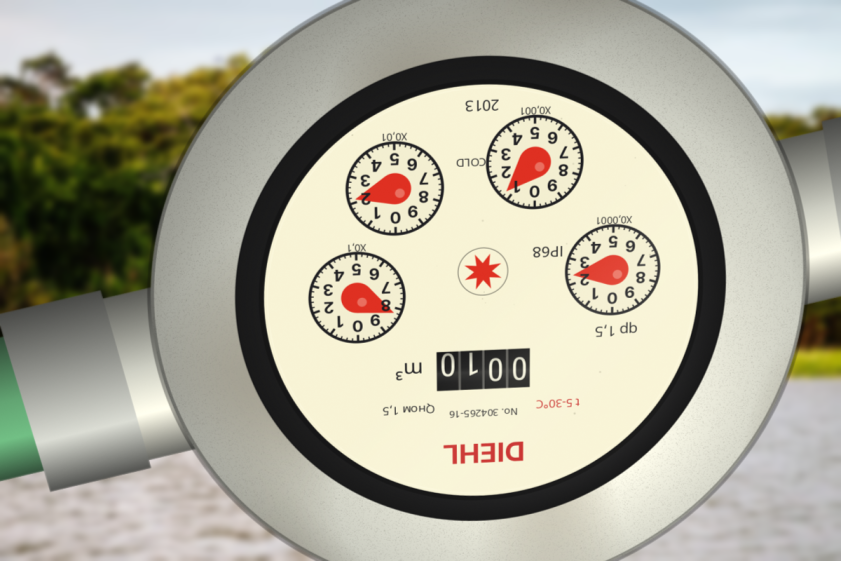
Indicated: value=9.8212 unit=m³
